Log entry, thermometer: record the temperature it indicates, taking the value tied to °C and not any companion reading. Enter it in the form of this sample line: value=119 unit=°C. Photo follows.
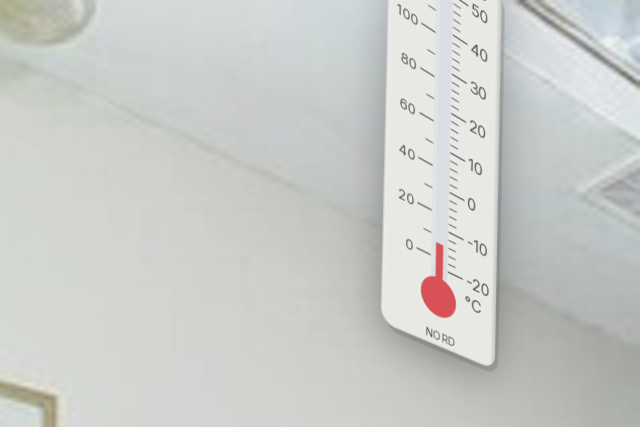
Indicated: value=-14 unit=°C
